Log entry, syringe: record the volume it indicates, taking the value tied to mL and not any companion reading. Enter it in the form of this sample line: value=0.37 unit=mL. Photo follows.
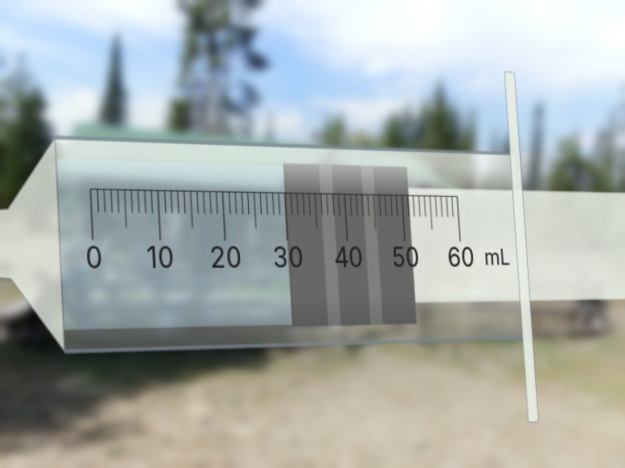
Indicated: value=30 unit=mL
